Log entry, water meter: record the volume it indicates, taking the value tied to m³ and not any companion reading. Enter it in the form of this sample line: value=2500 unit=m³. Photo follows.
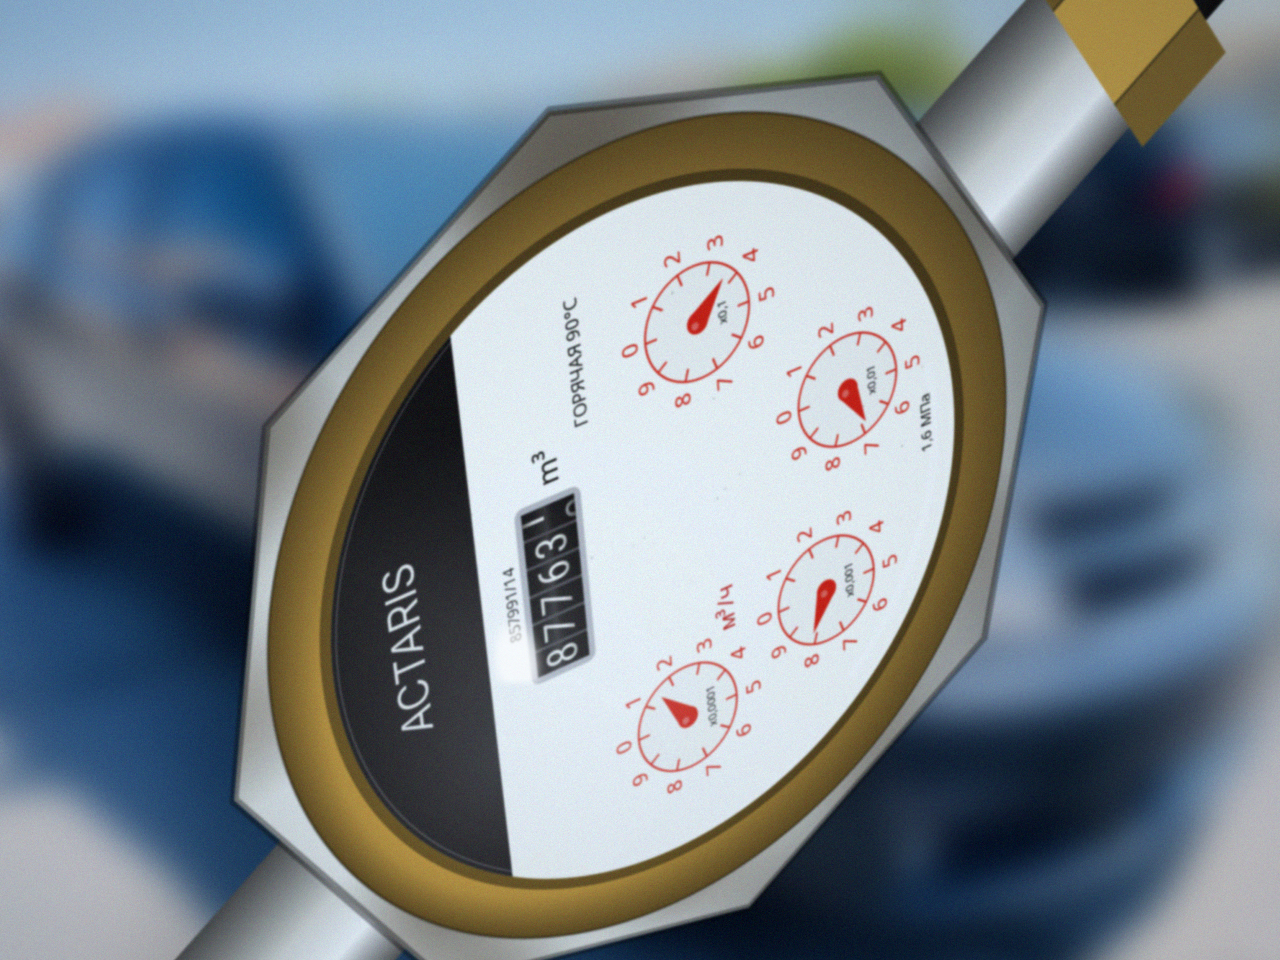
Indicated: value=877631.3681 unit=m³
